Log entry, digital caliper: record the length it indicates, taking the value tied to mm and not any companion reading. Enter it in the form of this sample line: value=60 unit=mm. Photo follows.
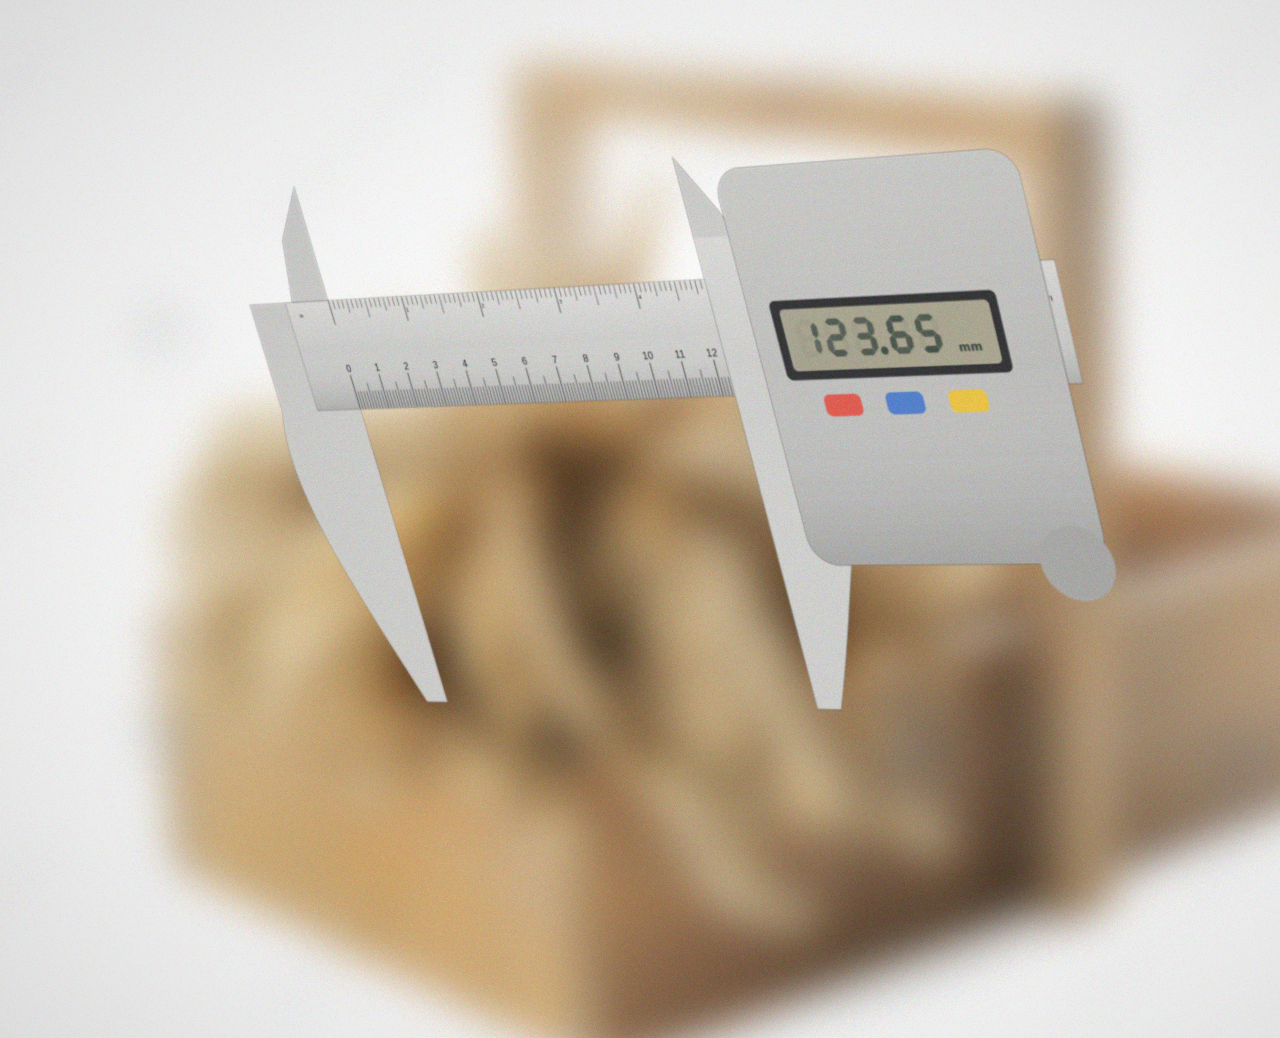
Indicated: value=123.65 unit=mm
